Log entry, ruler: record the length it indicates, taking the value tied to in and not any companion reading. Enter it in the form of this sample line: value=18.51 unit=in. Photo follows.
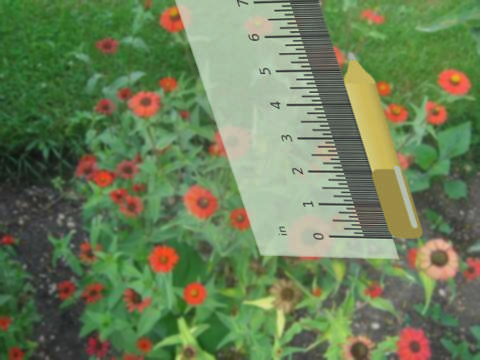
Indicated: value=5.5 unit=in
